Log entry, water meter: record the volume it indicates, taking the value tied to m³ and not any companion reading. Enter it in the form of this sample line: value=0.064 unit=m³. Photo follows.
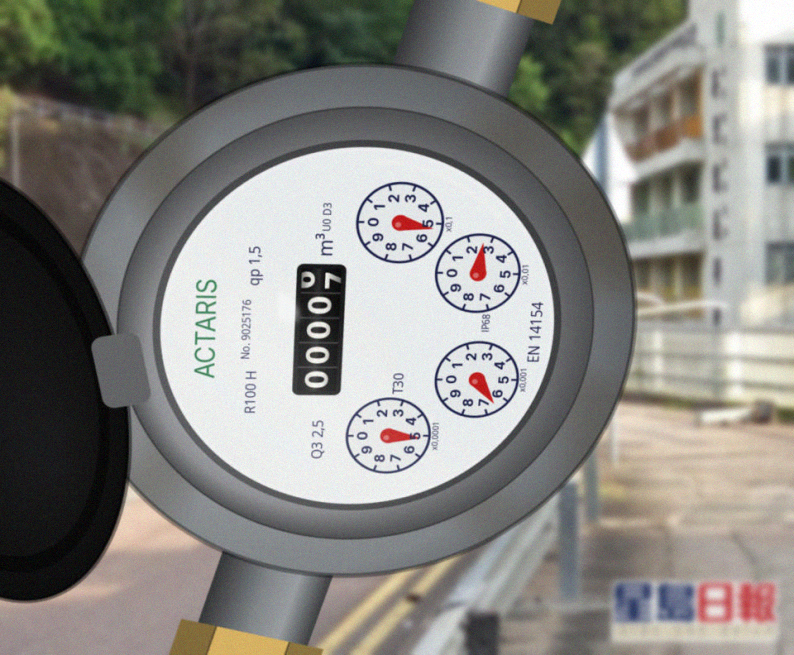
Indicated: value=6.5265 unit=m³
